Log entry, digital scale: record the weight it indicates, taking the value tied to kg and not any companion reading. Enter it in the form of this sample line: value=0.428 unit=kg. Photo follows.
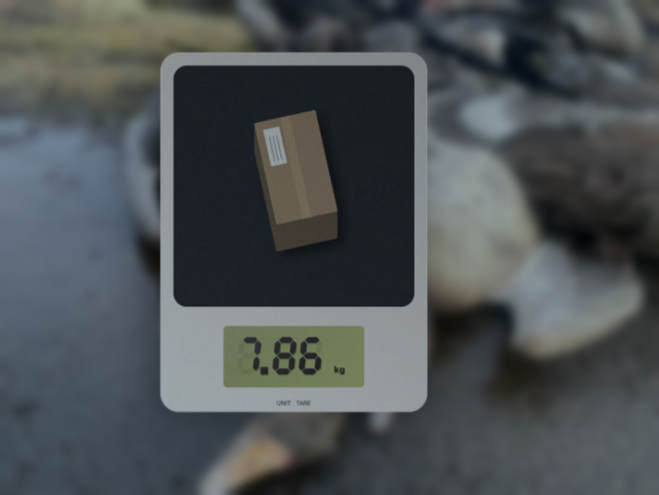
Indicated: value=7.86 unit=kg
